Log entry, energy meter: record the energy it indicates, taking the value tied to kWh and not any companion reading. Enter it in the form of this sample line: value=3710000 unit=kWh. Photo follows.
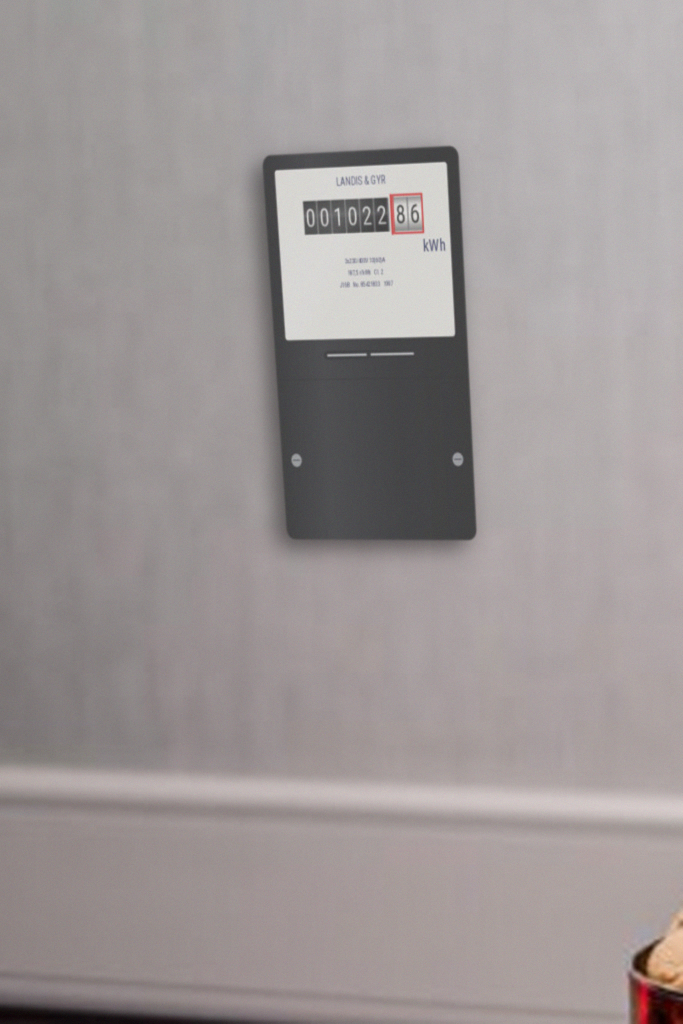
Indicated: value=1022.86 unit=kWh
